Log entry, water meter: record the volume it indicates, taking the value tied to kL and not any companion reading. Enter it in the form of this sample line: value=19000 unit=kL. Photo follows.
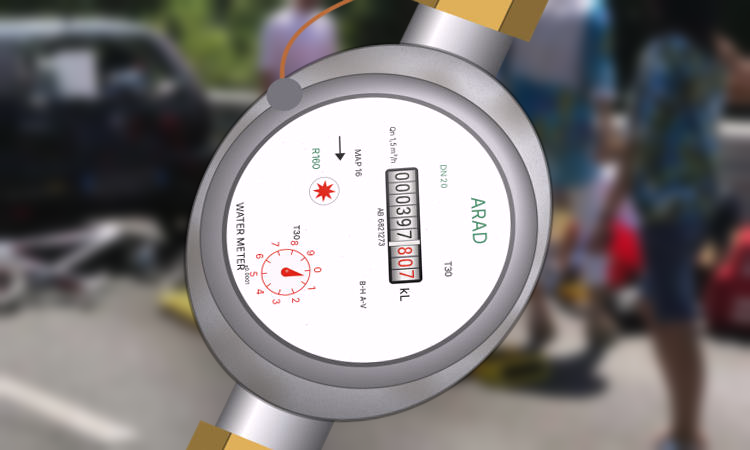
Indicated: value=397.8070 unit=kL
